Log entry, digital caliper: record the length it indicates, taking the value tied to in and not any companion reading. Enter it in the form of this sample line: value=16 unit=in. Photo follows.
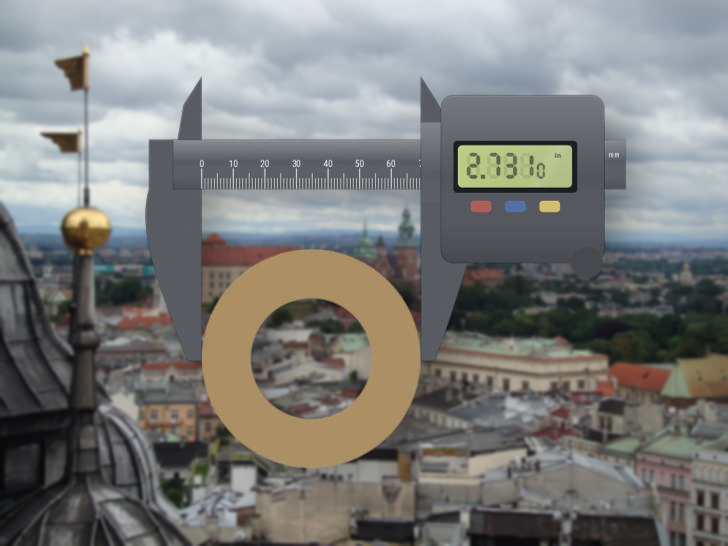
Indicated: value=2.7310 unit=in
